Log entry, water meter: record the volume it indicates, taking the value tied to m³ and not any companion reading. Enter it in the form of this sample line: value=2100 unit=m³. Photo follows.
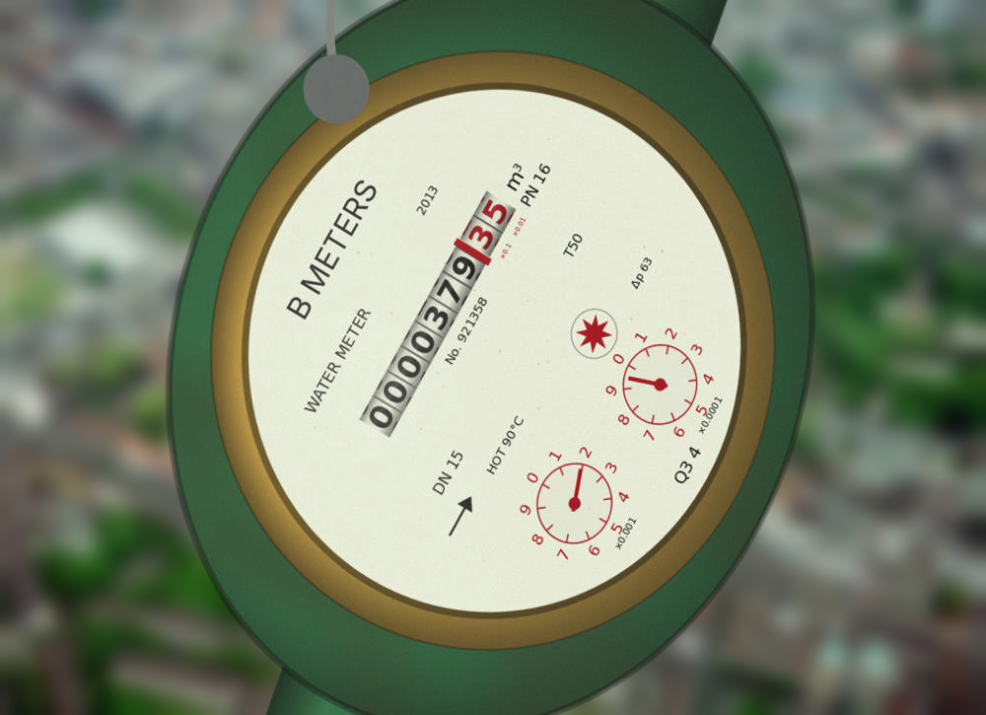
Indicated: value=379.3519 unit=m³
